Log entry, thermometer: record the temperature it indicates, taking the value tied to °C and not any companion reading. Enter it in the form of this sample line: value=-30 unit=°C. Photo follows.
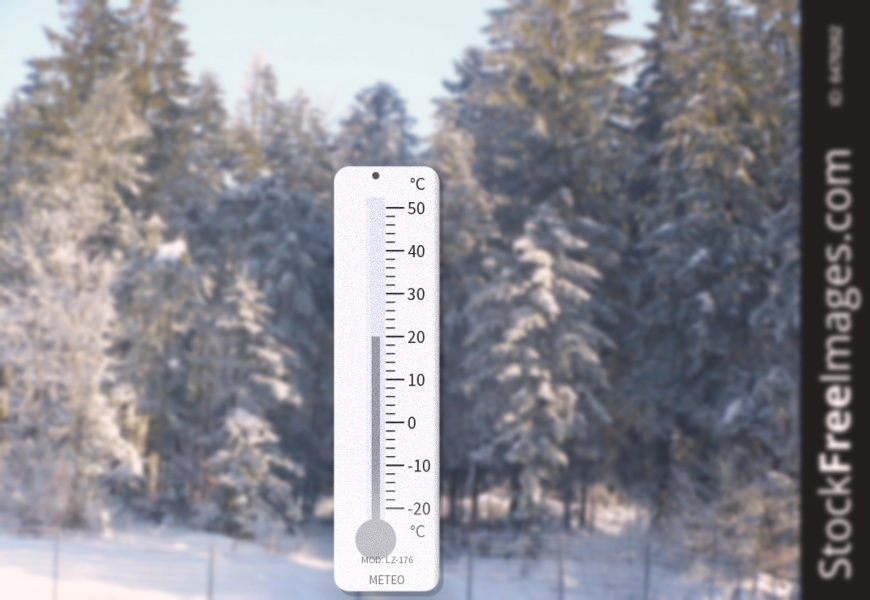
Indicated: value=20 unit=°C
